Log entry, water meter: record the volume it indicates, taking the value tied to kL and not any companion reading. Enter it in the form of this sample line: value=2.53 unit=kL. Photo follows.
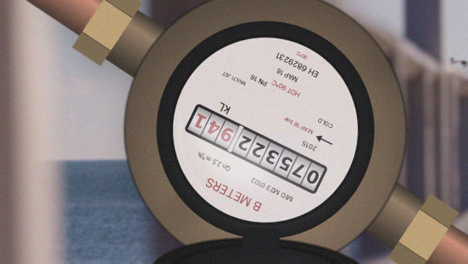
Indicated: value=75322.941 unit=kL
